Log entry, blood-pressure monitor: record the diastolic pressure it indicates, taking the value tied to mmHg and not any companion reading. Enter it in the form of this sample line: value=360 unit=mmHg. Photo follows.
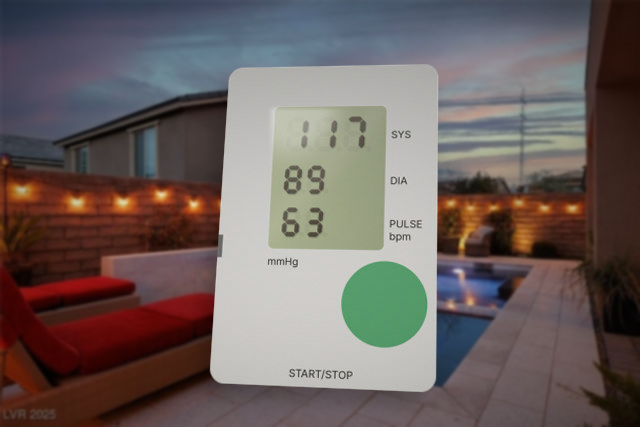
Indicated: value=89 unit=mmHg
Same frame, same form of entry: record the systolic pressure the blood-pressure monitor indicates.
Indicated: value=117 unit=mmHg
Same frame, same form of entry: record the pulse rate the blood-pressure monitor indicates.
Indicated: value=63 unit=bpm
